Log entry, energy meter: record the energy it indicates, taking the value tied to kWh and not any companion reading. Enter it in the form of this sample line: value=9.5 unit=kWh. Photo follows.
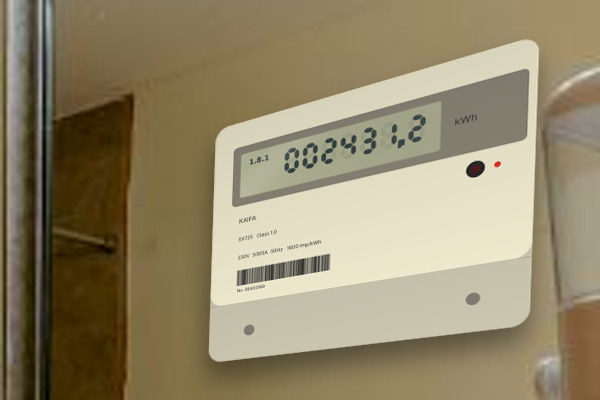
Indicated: value=2431.2 unit=kWh
